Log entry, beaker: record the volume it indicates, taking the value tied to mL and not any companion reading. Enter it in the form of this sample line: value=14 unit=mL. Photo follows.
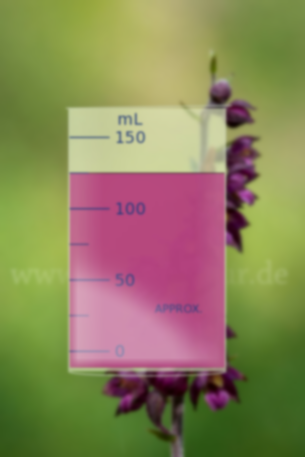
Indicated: value=125 unit=mL
